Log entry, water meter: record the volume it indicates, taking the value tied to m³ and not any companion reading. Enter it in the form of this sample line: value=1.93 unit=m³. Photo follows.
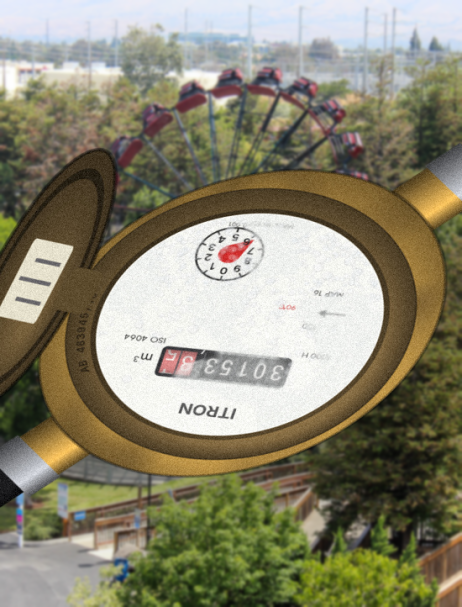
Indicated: value=30153.346 unit=m³
